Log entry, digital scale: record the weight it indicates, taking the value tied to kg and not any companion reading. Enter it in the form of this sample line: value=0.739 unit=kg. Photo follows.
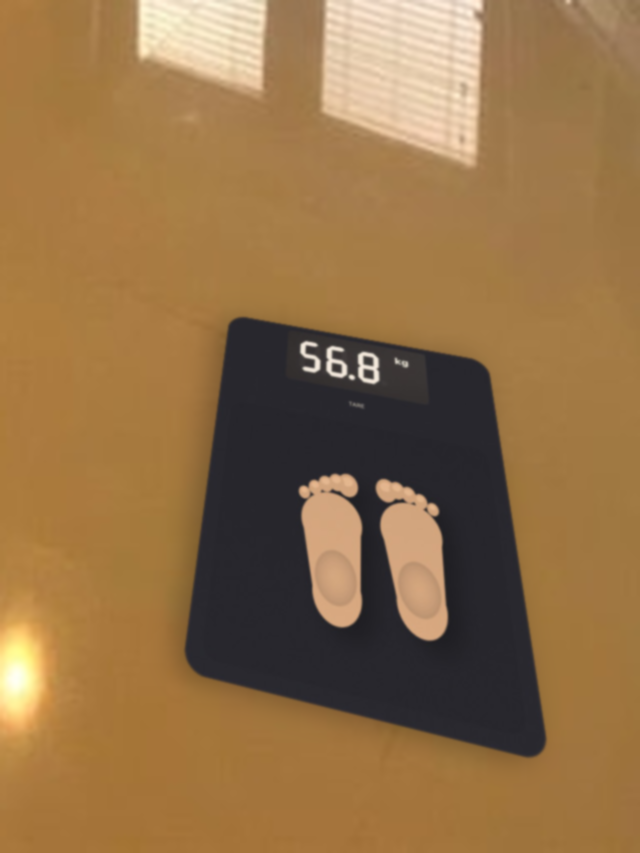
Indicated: value=56.8 unit=kg
